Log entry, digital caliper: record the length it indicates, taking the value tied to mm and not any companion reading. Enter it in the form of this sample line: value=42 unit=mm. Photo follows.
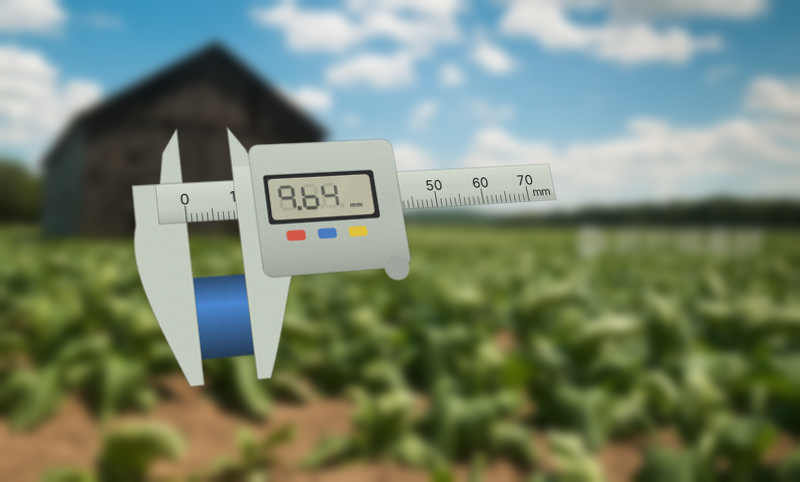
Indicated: value=9.64 unit=mm
